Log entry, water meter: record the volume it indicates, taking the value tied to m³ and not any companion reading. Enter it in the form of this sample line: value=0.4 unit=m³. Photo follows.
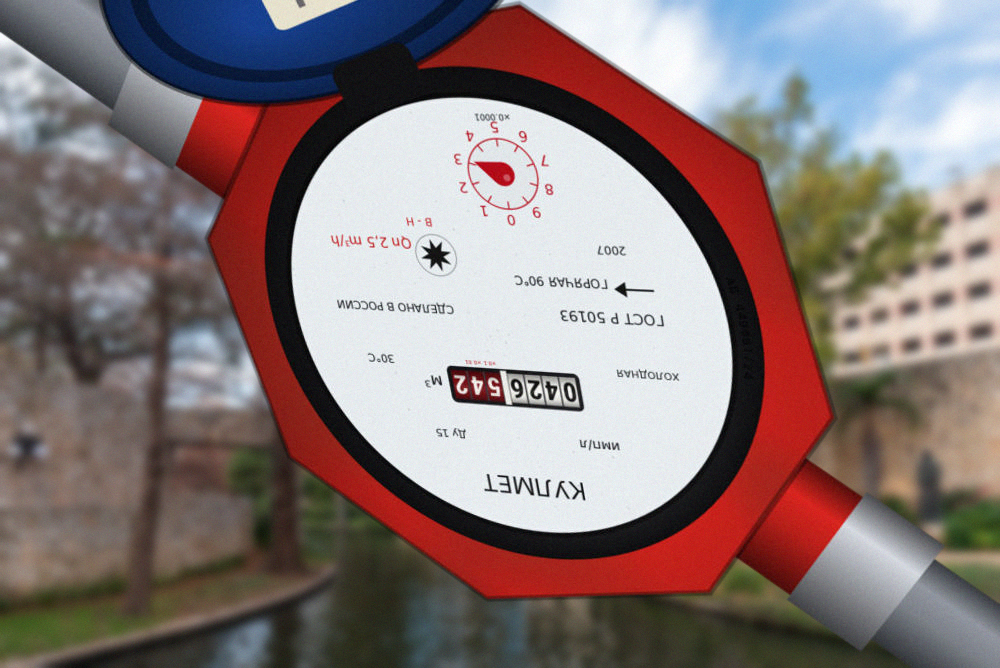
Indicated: value=426.5423 unit=m³
